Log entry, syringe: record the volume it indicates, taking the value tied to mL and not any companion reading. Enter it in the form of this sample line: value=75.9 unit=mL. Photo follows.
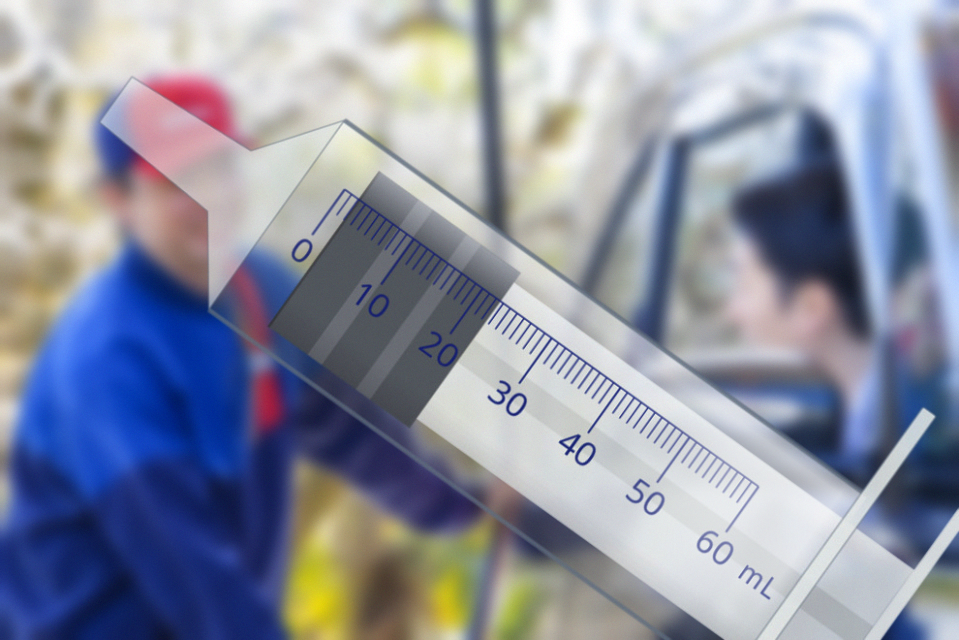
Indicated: value=2 unit=mL
